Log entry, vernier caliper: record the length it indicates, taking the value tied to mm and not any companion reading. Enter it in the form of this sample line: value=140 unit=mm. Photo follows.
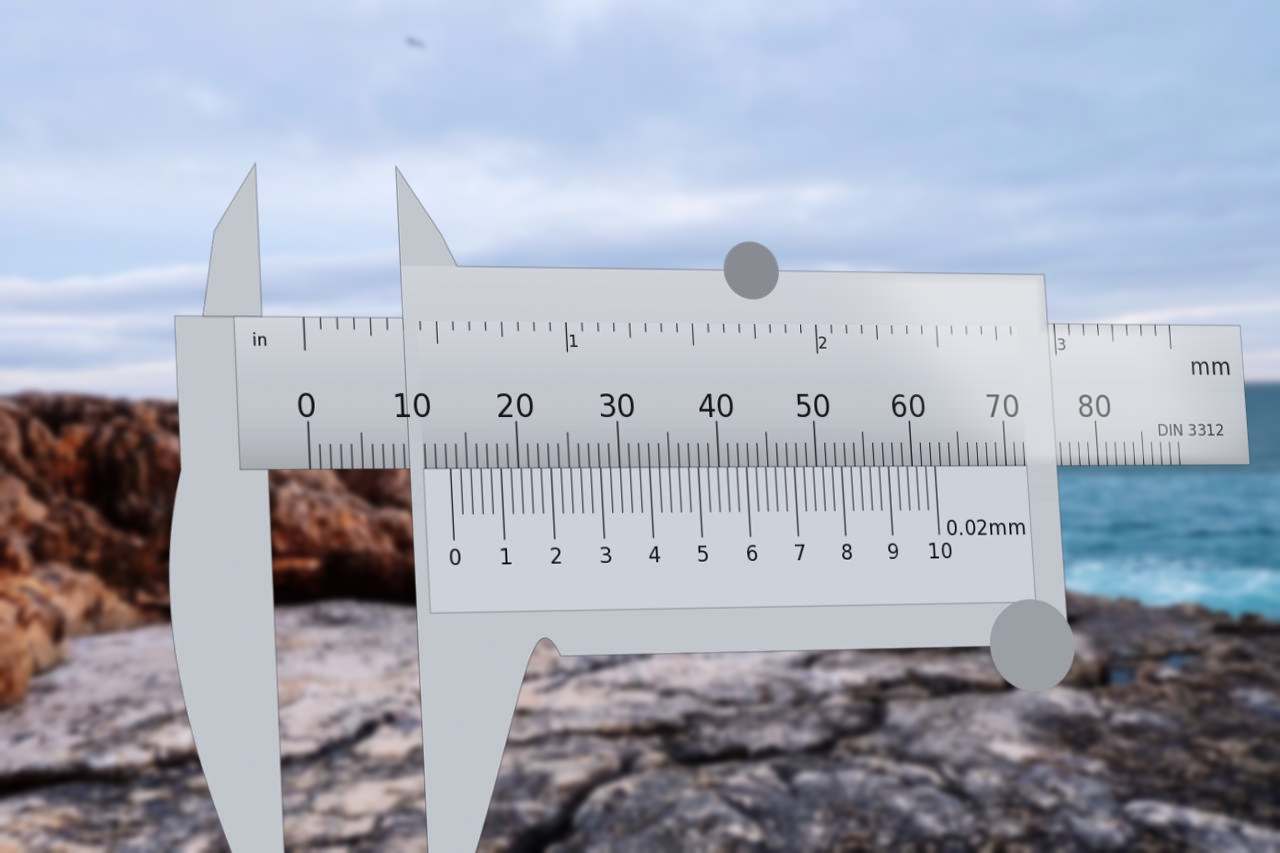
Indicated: value=13.4 unit=mm
